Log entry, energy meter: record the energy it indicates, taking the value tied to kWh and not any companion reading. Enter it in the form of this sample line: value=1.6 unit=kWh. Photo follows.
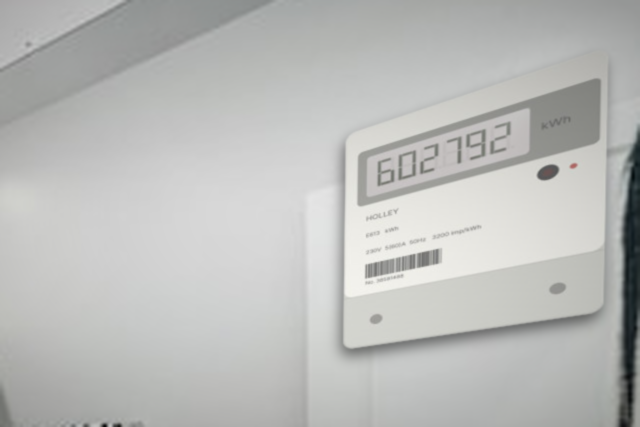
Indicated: value=602792 unit=kWh
